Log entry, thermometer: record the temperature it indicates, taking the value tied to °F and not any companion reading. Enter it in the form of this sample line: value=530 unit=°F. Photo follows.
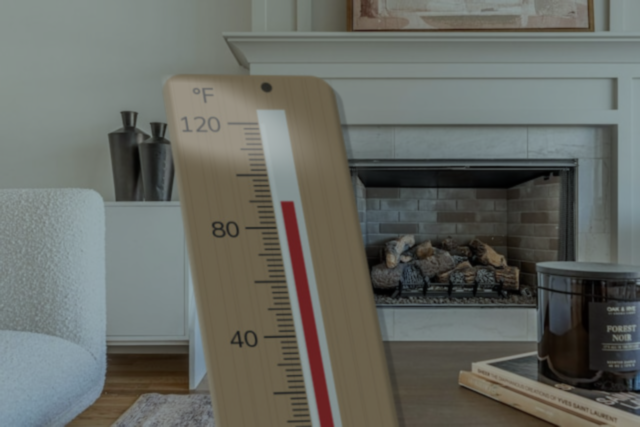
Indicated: value=90 unit=°F
